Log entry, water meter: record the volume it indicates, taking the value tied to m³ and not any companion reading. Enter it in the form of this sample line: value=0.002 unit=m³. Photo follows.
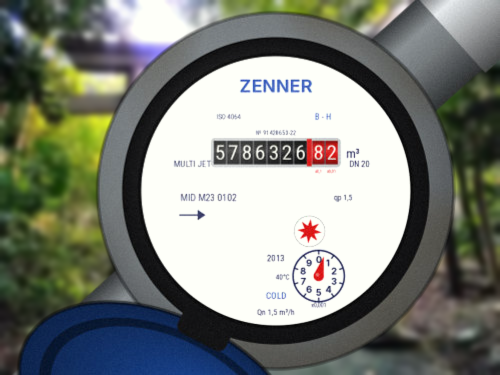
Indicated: value=5786326.820 unit=m³
